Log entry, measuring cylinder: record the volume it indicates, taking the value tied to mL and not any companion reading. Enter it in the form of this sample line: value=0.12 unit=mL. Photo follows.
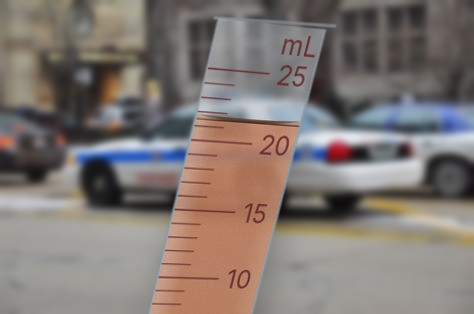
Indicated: value=21.5 unit=mL
